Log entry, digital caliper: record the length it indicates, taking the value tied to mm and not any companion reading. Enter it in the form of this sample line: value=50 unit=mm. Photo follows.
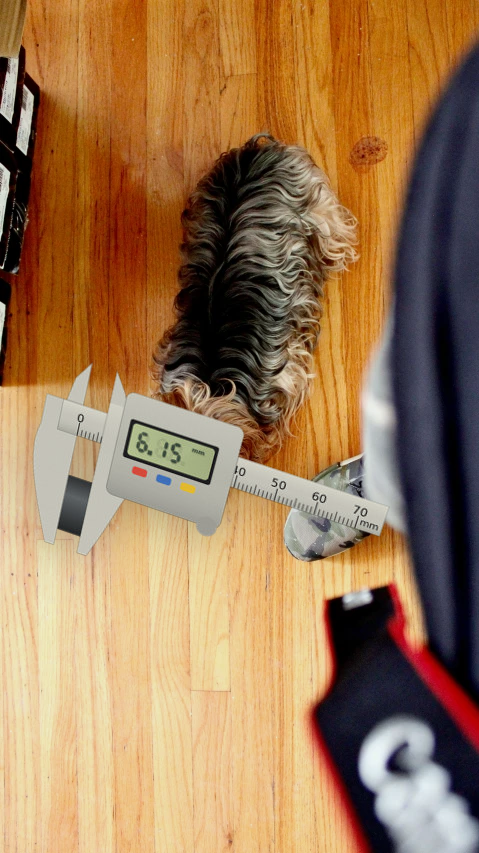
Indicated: value=6.15 unit=mm
